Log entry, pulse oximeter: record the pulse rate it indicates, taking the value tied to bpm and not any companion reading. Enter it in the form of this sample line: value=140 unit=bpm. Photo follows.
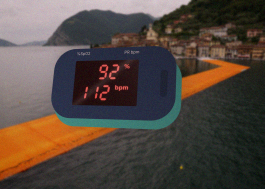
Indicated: value=112 unit=bpm
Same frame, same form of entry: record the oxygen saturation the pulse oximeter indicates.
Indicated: value=92 unit=%
